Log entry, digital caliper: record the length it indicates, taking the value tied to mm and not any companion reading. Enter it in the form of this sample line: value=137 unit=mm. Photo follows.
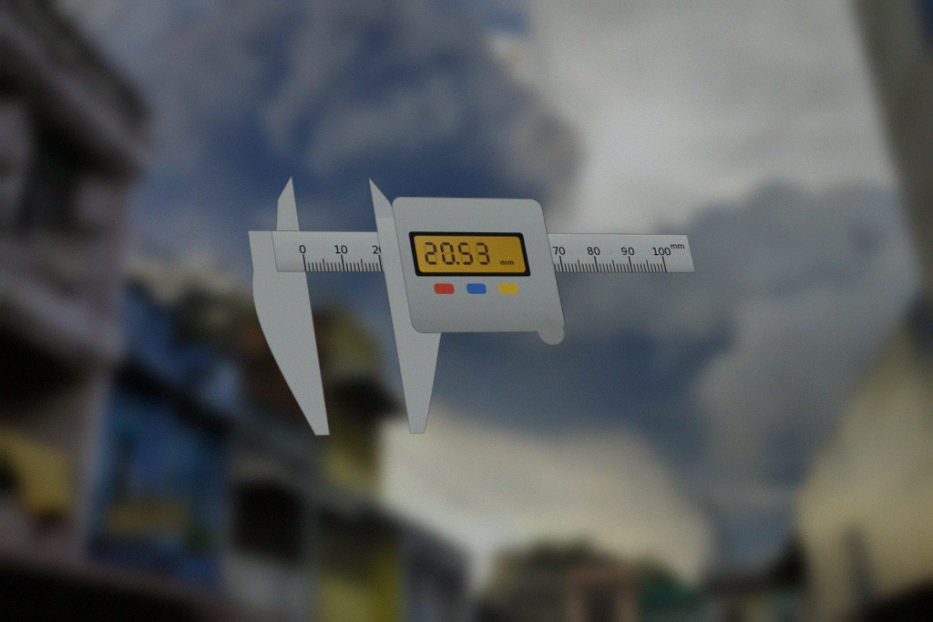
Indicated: value=20.53 unit=mm
